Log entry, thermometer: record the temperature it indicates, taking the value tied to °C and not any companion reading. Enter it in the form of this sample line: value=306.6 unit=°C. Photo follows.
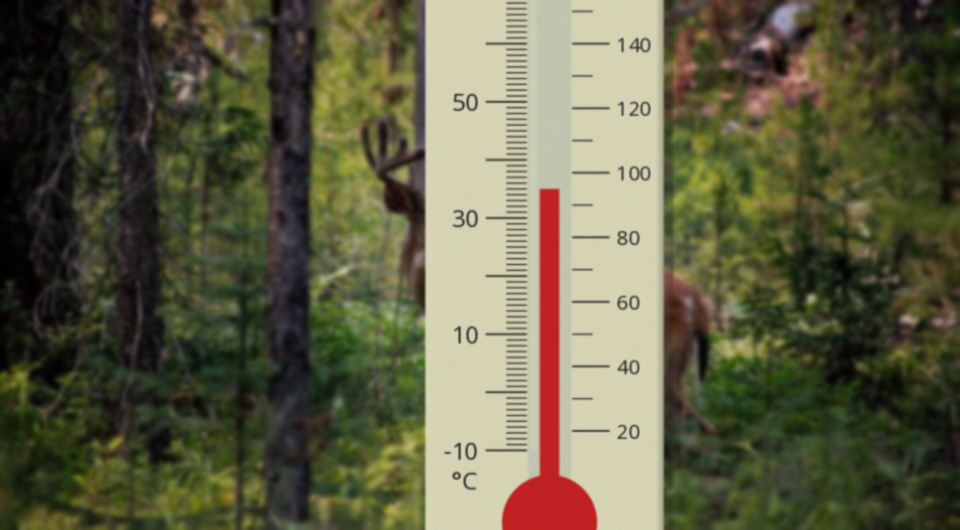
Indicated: value=35 unit=°C
